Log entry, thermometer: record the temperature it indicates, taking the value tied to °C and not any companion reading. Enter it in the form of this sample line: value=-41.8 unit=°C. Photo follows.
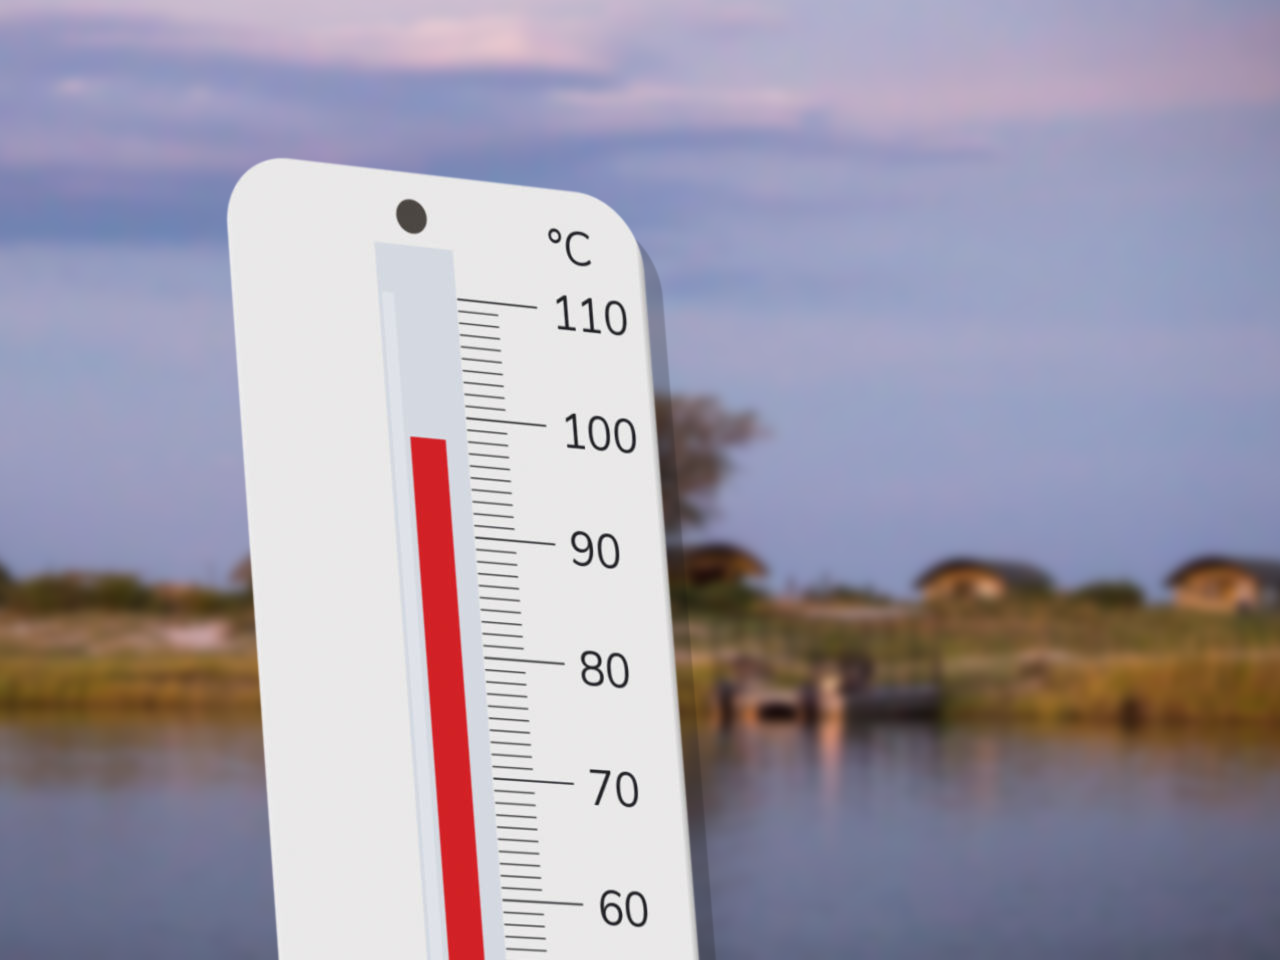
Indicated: value=98 unit=°C
